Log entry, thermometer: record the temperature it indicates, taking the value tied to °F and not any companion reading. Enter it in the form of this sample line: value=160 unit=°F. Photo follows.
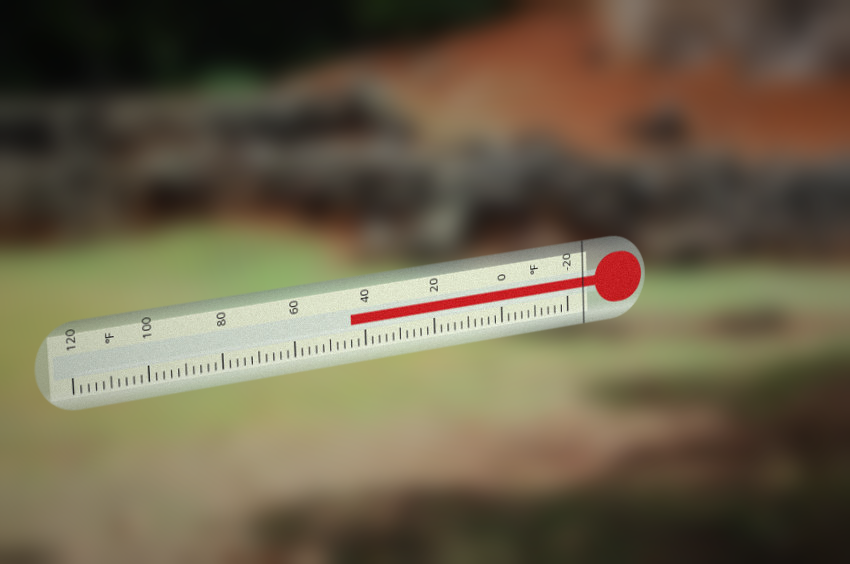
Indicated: value=44 unit=°F
